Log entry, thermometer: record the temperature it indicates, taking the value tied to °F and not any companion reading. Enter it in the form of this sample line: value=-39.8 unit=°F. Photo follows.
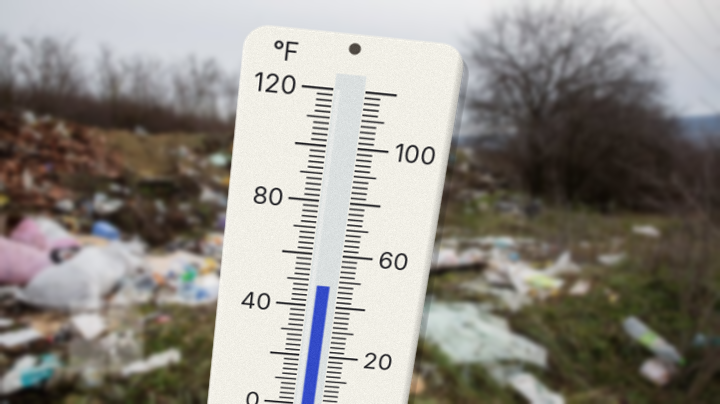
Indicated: value=48 unit=°F
